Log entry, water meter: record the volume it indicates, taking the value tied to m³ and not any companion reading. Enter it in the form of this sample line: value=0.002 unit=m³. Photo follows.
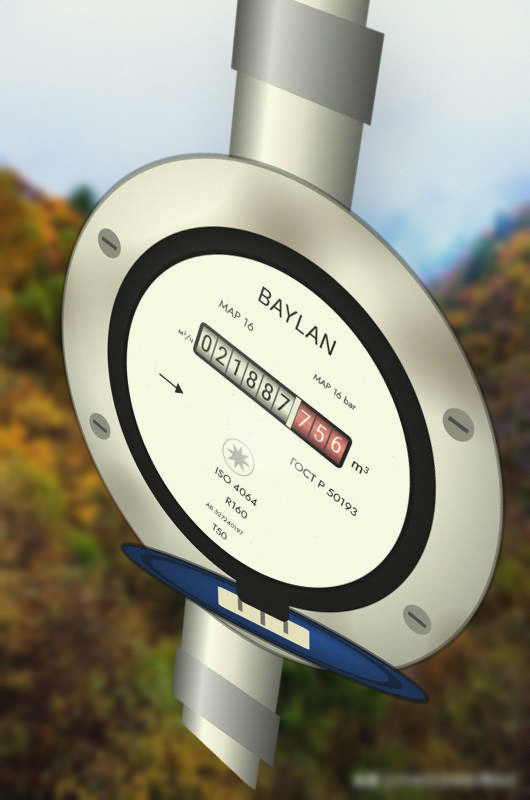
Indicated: value=21887.756 unit=m³
